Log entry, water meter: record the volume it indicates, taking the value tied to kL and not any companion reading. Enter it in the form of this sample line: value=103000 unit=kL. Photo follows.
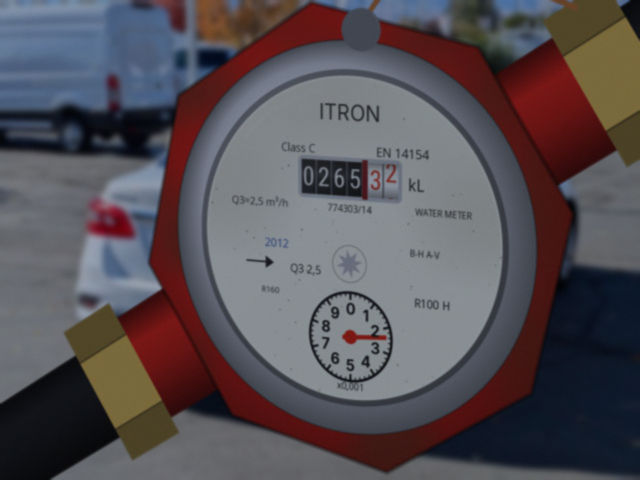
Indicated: value=265.322 unit=kL
